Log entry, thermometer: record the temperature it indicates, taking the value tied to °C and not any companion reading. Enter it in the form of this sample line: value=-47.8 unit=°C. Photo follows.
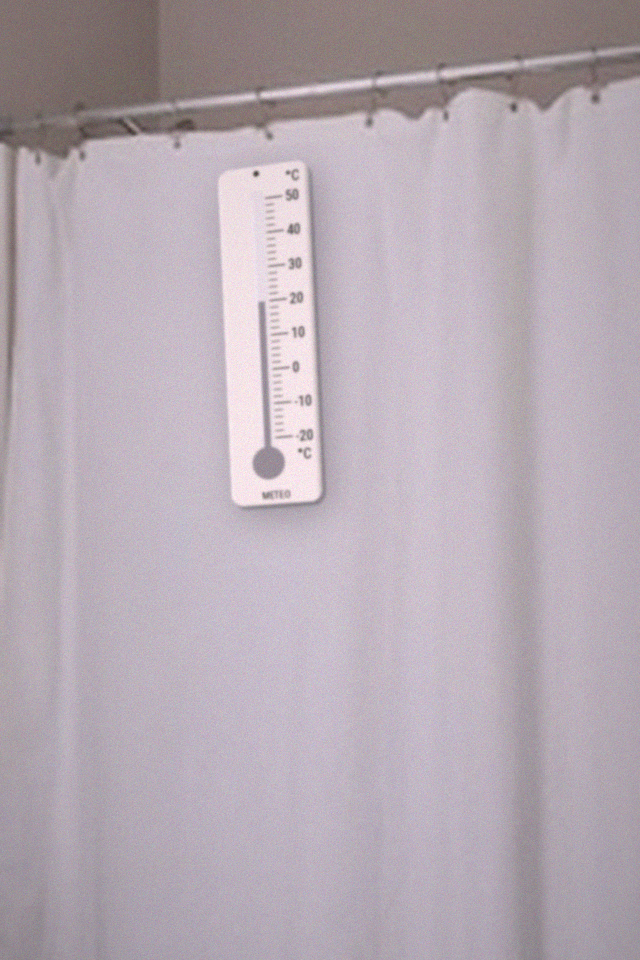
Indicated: value=20 unit=°C
